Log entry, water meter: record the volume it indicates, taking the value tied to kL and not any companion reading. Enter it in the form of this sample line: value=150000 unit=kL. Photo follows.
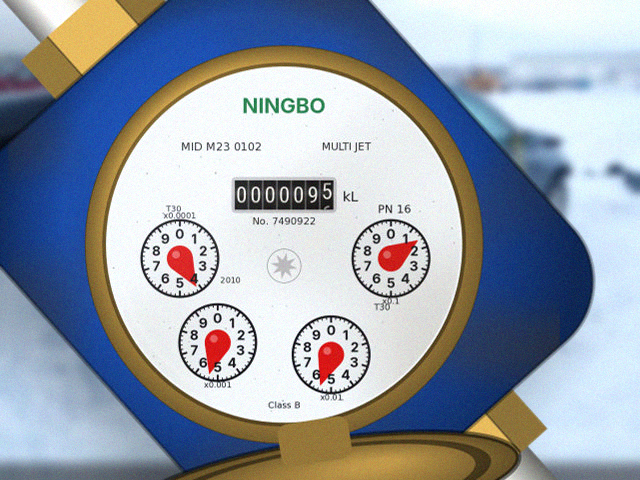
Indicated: value=95.1554 unit=kL
